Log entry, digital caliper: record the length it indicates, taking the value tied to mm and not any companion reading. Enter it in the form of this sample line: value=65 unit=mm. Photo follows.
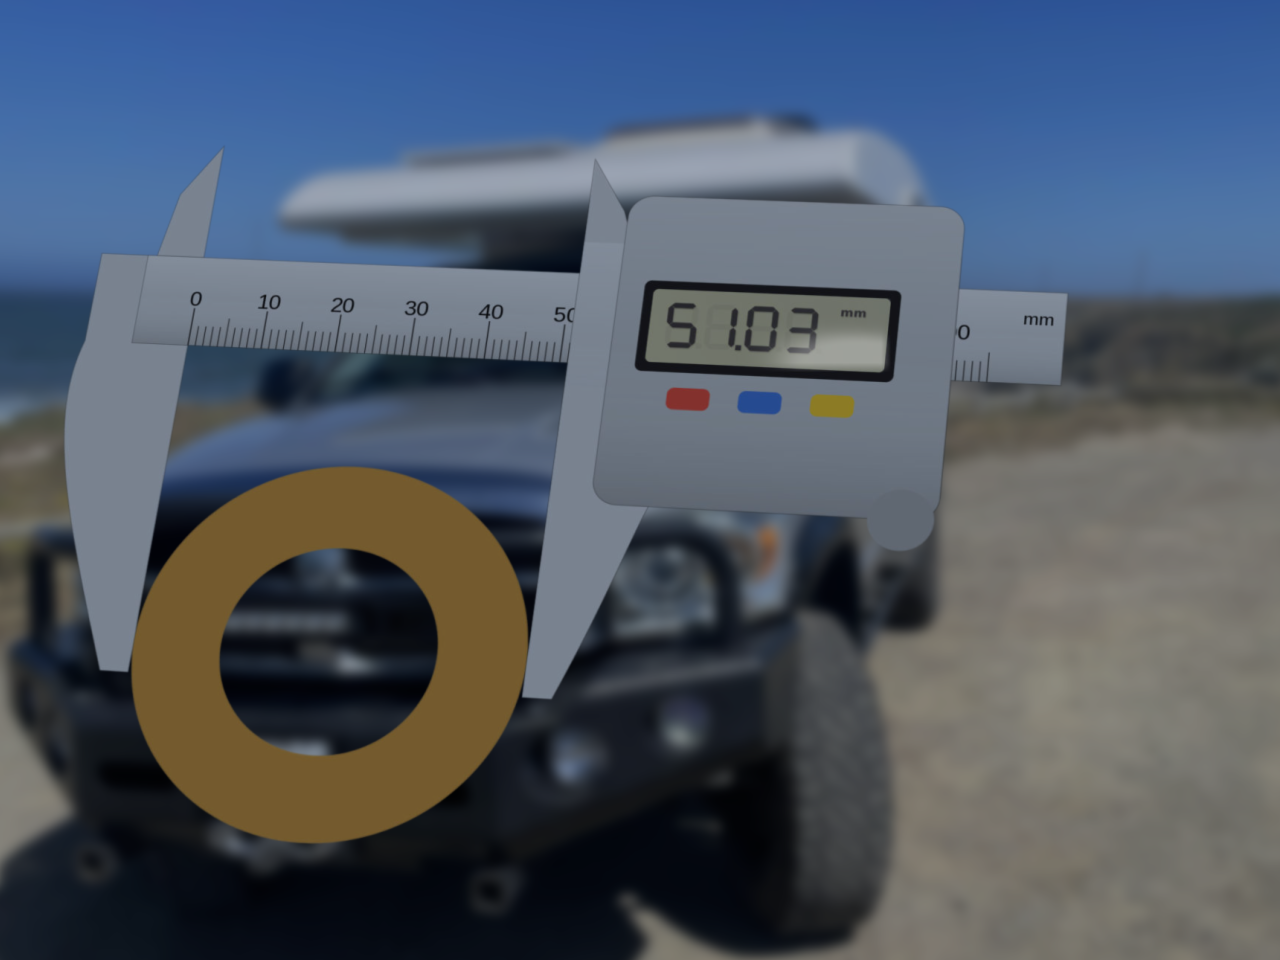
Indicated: value=51.03 unit=mm
